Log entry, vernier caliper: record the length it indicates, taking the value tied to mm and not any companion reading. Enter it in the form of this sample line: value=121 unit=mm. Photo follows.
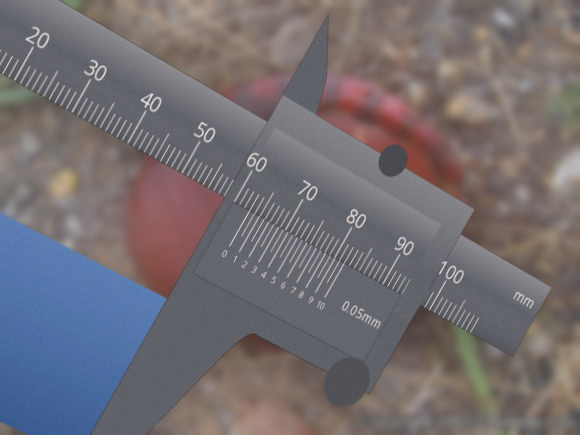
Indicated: value=63.0 unit=mm
